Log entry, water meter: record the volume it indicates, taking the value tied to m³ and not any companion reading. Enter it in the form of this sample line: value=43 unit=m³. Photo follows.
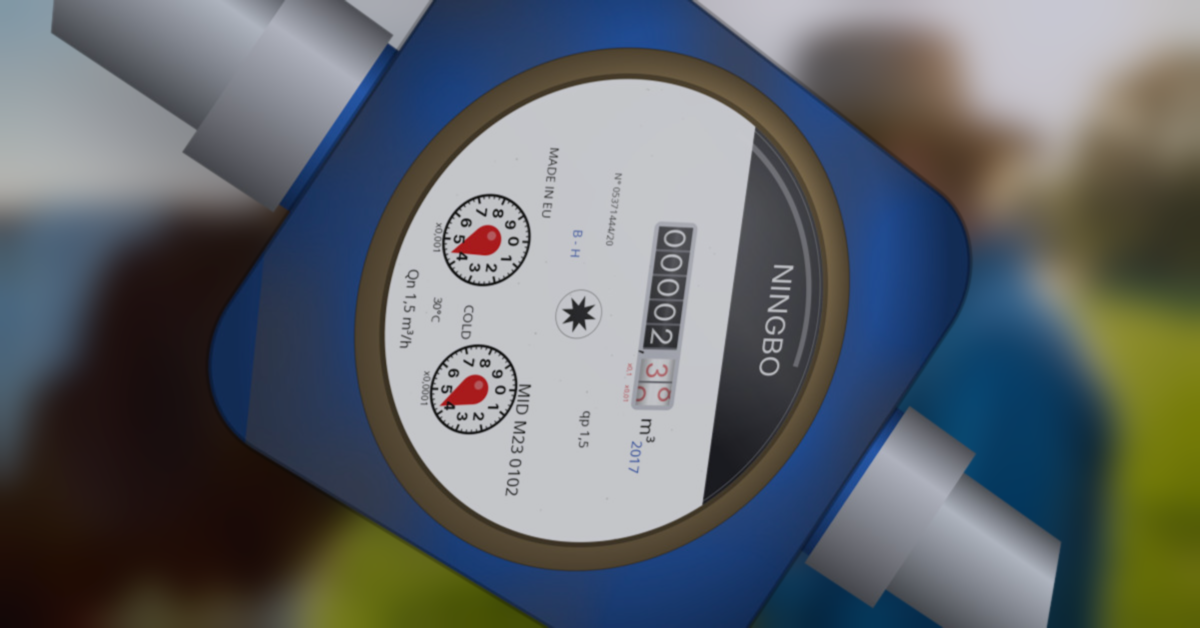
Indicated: value=2.3844 unit=m³
